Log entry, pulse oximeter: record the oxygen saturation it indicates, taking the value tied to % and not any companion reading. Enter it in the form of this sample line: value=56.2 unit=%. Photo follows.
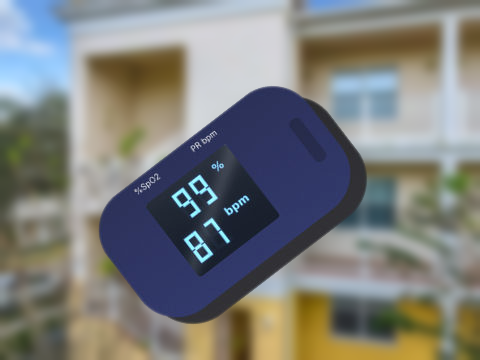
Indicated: value=99 unit=%
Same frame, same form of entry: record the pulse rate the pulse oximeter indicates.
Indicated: value=87 unit=bpm
